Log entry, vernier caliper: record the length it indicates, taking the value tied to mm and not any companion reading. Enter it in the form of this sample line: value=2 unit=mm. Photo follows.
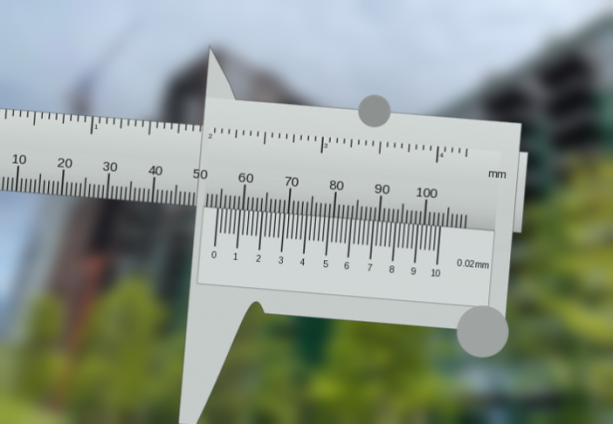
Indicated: value=54.5 unit=mm
